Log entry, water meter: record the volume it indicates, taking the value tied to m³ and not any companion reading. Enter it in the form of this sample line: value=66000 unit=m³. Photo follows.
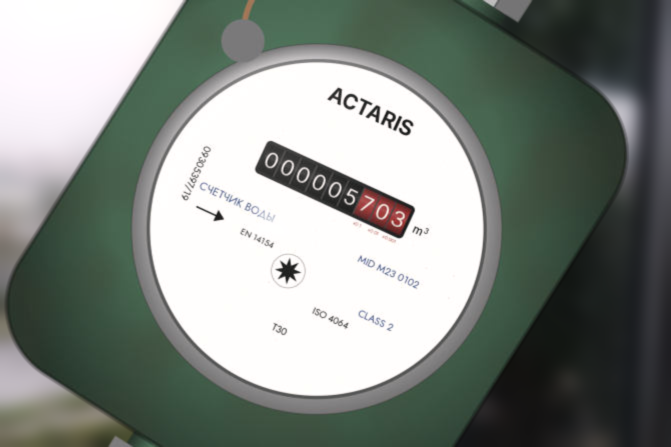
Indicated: value=5.703 unit=m³
